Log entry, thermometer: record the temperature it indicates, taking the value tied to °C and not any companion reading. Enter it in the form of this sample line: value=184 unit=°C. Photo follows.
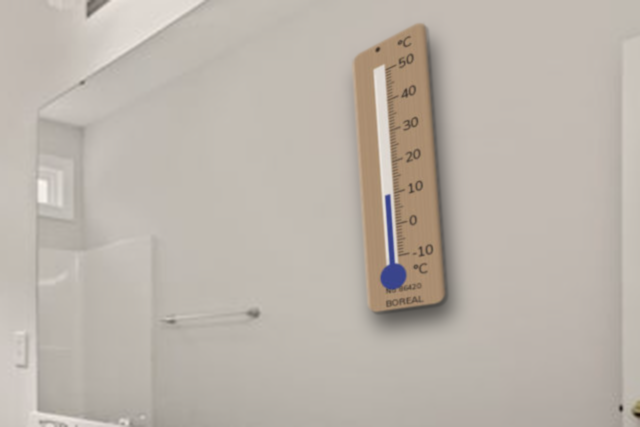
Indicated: value=10 unit=°C
